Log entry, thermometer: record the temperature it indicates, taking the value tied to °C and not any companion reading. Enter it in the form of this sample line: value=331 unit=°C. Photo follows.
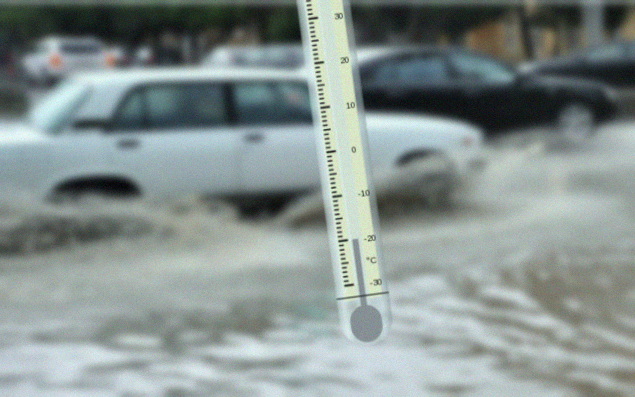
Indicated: value=-20 unit=°C
